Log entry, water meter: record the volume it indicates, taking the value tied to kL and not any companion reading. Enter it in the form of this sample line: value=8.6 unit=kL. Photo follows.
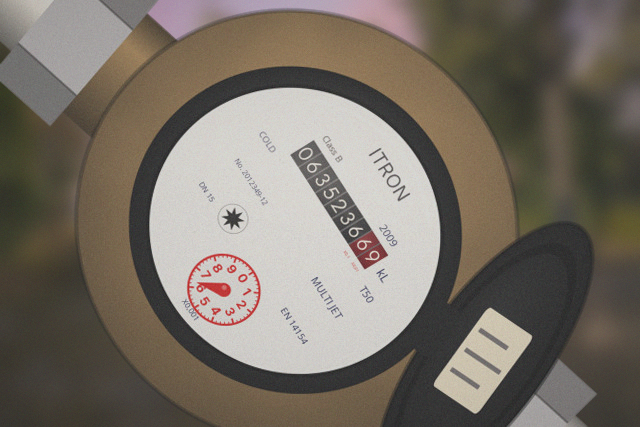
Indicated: value=635236.696 unit=kL
